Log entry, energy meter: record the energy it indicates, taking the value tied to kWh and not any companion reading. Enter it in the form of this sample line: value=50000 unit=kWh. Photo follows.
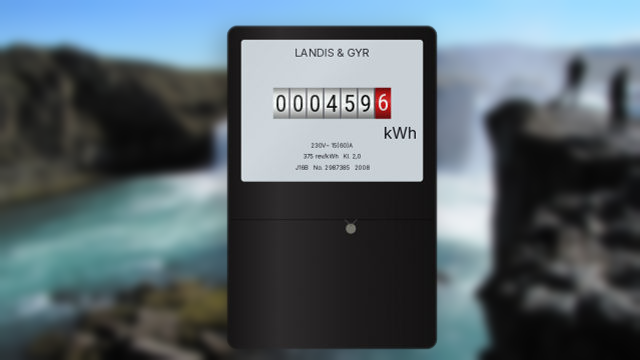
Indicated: value=459.6 unit=kWh
